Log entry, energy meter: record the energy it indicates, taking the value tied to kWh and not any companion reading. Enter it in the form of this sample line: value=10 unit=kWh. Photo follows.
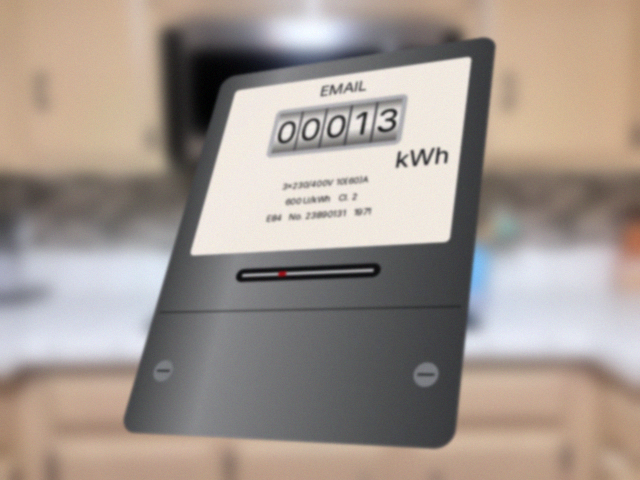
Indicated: value=13 unit=kWh
